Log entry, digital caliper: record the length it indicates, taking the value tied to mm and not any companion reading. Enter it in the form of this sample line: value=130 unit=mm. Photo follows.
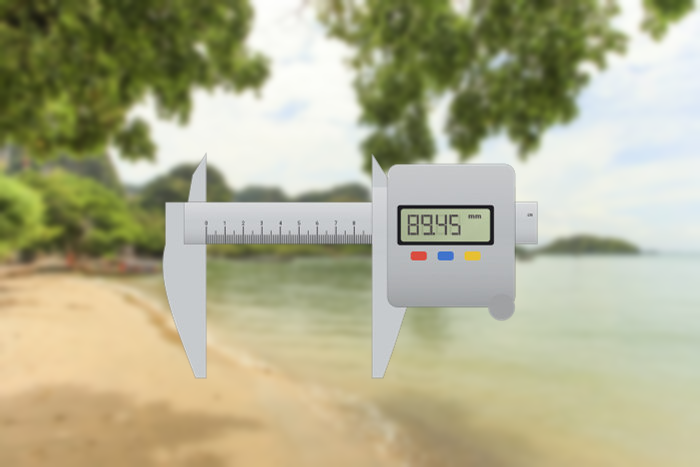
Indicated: value=89.45 unit=mm
